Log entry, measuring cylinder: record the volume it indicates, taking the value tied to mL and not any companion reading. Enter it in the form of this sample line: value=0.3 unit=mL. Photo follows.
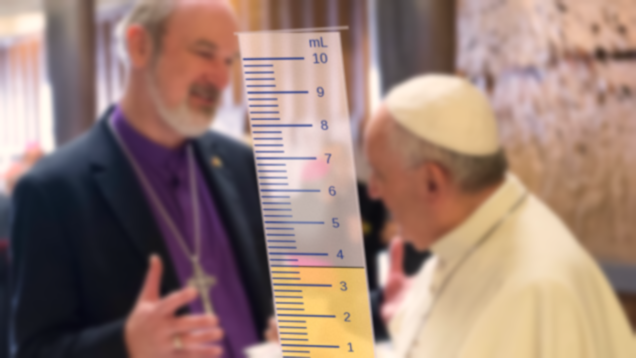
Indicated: value=3.6 unit=mL
